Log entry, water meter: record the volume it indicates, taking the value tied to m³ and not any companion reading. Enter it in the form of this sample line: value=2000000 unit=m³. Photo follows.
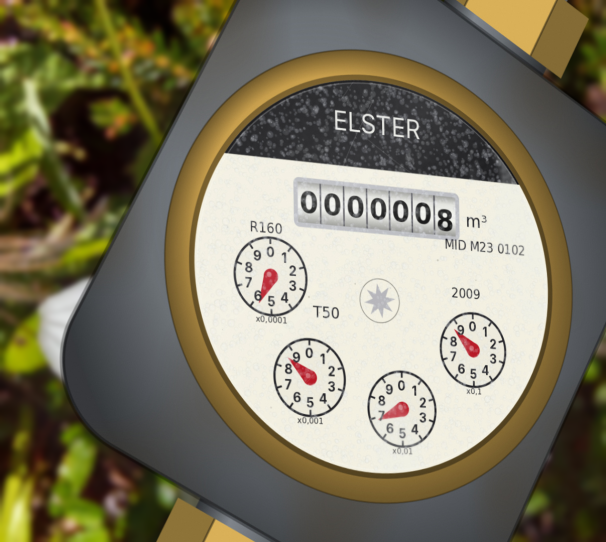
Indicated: value=7.8685 unit=m³
